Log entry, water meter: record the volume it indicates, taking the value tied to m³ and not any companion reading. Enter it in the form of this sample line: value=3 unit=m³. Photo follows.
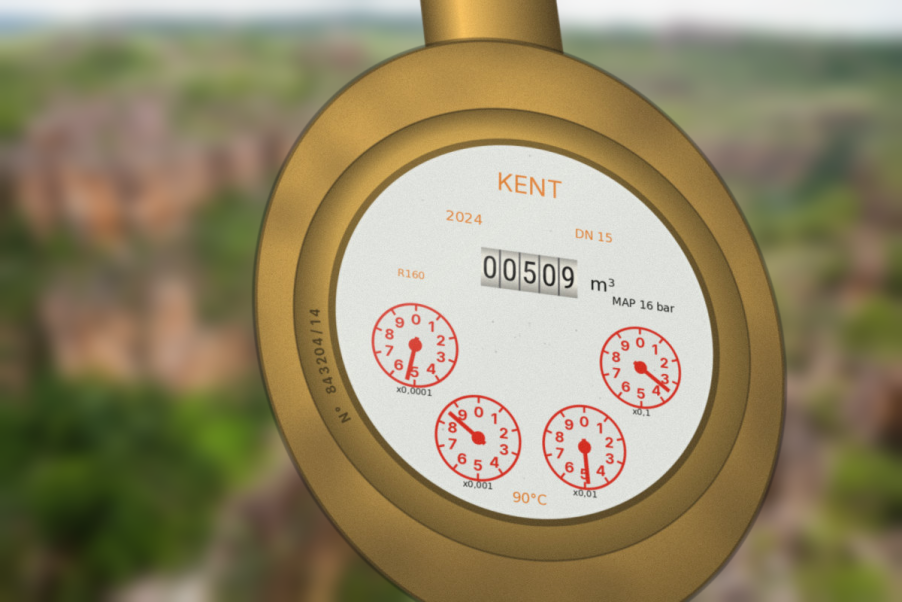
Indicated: value=509.3485 unit=m³
